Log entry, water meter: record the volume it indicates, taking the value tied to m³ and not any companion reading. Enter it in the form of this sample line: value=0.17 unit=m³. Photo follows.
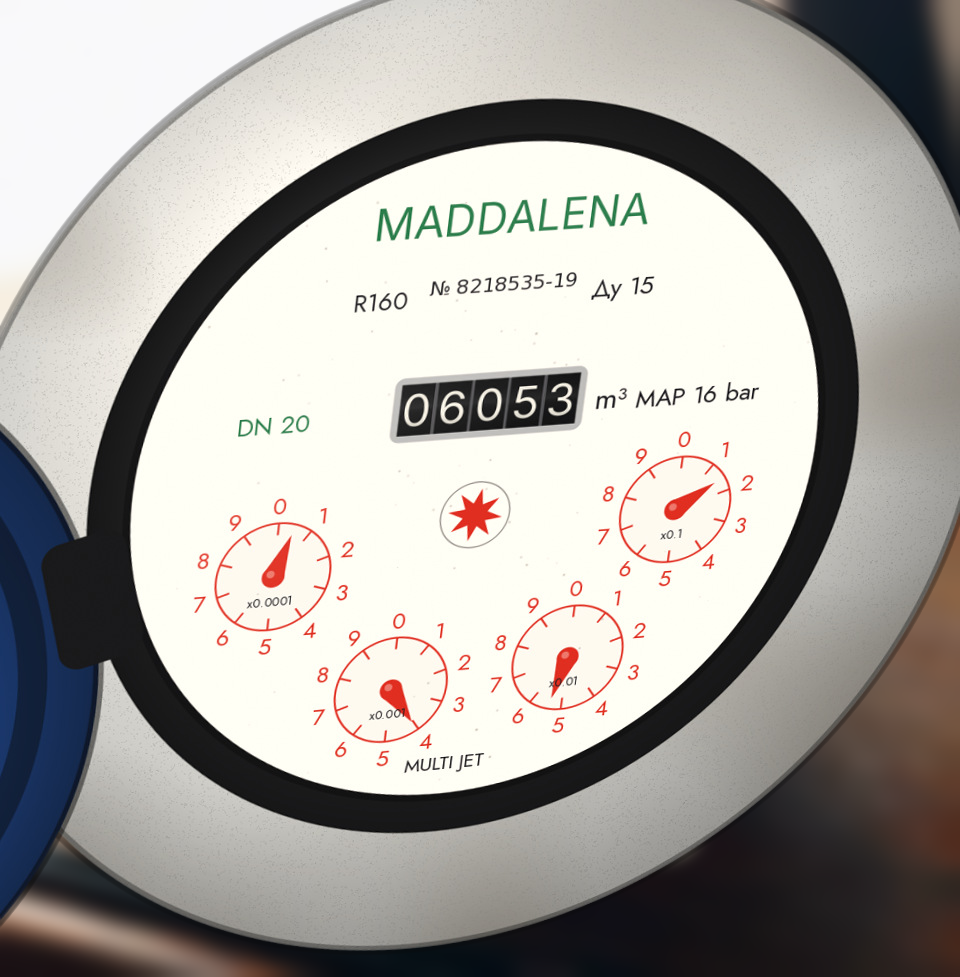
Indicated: value=6053.1540 unit=m³
